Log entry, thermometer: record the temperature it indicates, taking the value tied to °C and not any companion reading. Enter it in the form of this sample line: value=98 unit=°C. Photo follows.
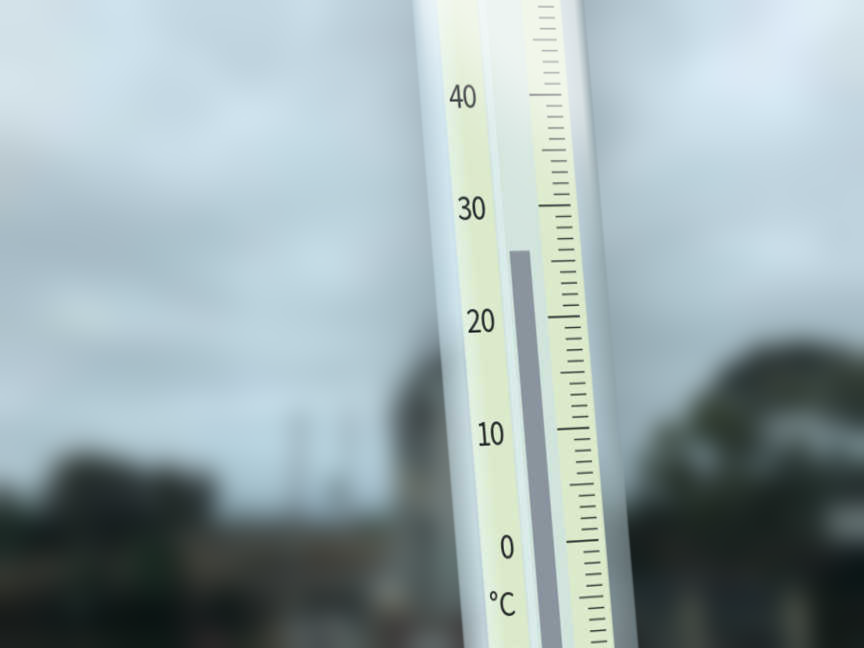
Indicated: value=26 unit=°C
